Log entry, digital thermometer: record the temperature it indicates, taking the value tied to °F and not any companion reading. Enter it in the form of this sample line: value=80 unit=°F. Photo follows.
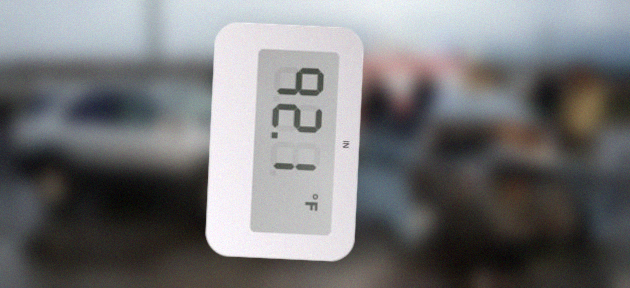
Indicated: value=92.1 unit=°F
